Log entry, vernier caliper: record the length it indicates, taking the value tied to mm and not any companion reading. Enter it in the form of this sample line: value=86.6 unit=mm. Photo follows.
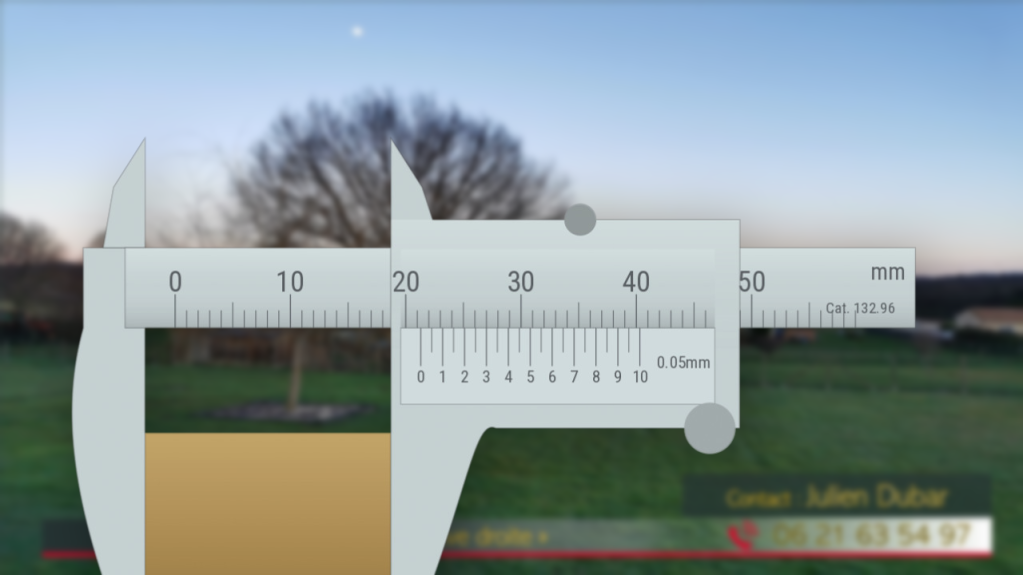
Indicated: value=21.3 unit=mm
